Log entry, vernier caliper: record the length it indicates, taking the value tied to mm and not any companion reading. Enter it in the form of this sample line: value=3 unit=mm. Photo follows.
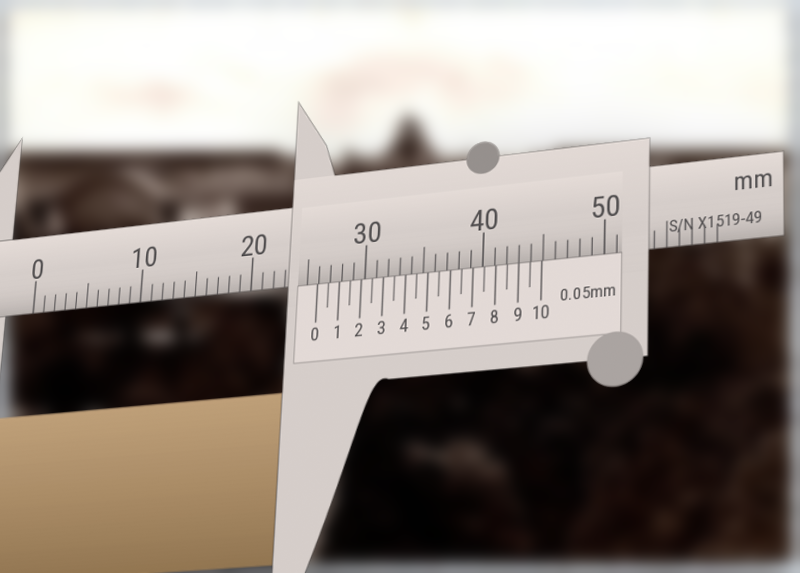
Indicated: value=25.9 unit=mm
